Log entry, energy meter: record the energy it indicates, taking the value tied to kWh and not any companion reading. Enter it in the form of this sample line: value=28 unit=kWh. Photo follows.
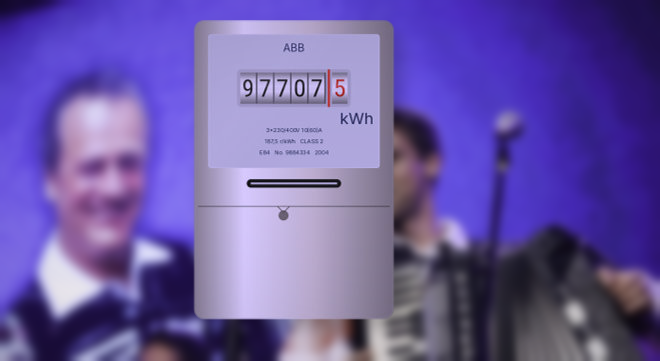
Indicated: value=97707.5 unit=kWh
